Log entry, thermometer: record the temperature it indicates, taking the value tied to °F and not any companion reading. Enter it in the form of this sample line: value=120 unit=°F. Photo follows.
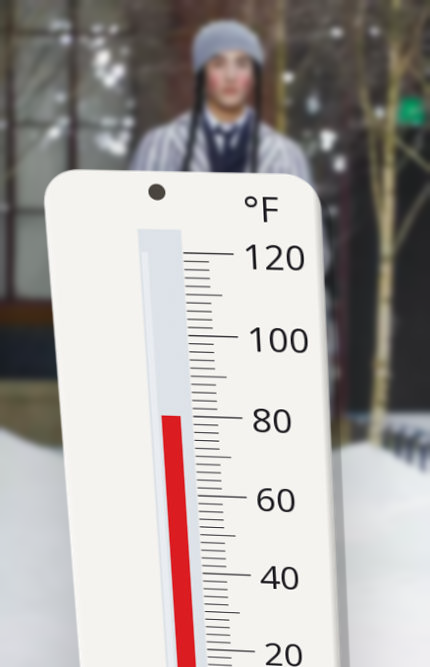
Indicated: value=80 unit=°F
